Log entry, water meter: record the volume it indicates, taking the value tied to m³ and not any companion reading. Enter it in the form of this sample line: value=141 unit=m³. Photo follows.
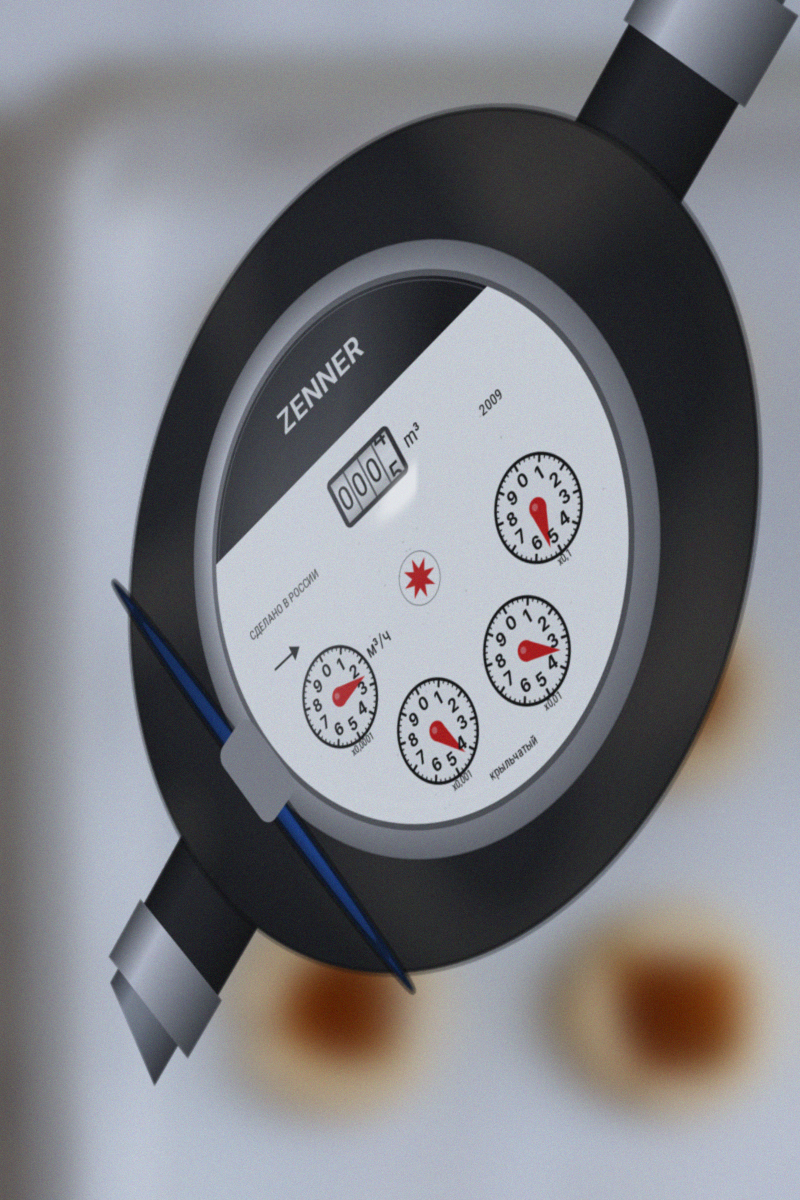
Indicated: value=4.5342 unit=m³
